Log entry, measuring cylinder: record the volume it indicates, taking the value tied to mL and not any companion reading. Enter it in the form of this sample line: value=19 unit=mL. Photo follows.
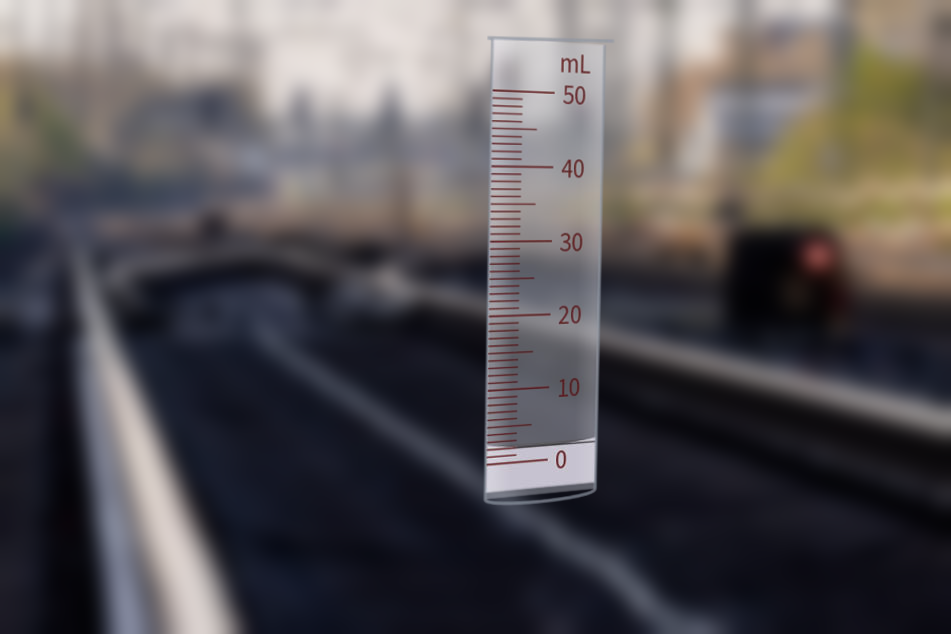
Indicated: value=2 unit=mL
